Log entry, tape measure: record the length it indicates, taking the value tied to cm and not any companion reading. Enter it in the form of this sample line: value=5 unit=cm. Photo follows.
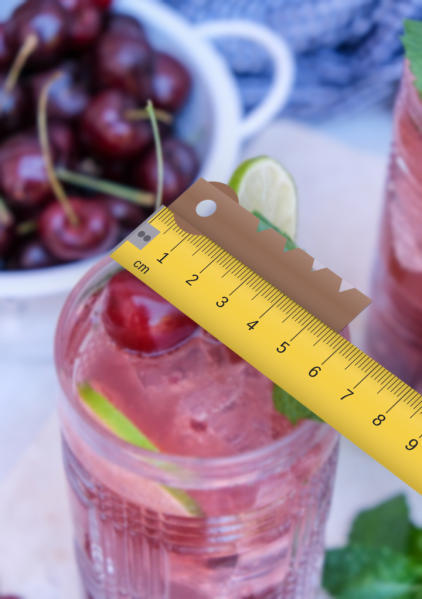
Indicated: value=5.7 unit=cm
